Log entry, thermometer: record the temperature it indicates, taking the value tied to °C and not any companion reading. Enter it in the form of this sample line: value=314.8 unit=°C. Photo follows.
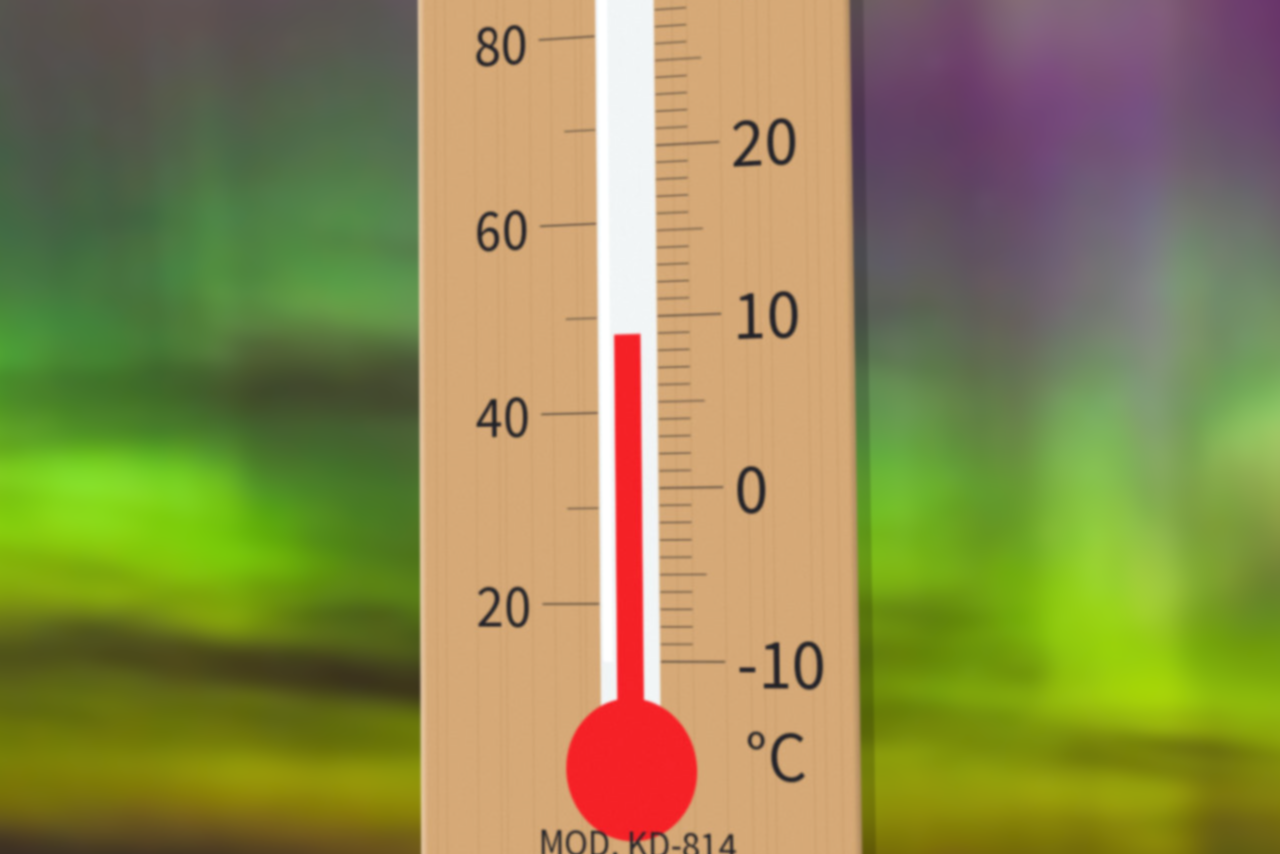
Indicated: value=9 unit=°C
